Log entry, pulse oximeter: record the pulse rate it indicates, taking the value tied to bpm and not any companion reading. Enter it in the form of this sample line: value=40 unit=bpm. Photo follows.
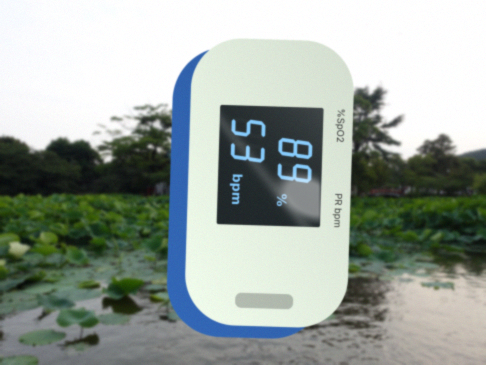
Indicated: value=53 unit=bpm
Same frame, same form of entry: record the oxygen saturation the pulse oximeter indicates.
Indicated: value=89 unit=%
